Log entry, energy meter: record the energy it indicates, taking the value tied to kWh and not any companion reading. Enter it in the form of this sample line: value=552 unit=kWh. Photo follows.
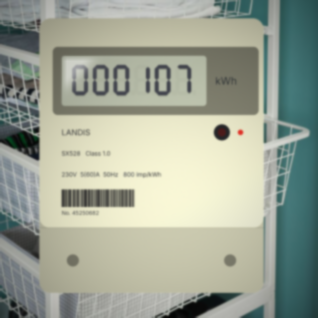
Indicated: value=107 unit=kWh
